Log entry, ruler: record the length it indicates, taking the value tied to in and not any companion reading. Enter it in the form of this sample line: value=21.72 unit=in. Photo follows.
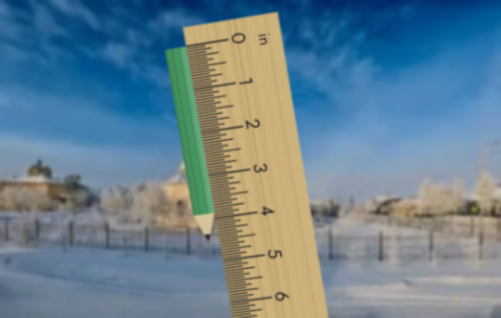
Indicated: value=4.5 unit=in
